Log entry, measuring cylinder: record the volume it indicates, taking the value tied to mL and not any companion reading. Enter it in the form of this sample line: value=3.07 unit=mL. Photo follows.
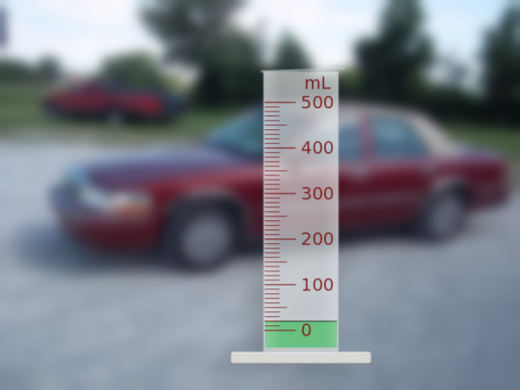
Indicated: value=20 unit=mL
